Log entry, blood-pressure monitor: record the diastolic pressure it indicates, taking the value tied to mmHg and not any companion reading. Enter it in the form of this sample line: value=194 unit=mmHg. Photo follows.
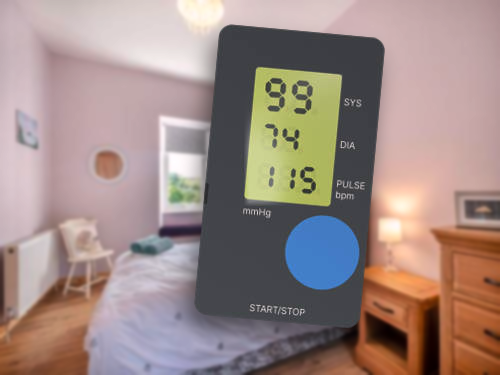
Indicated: value=74 unit=mmHg
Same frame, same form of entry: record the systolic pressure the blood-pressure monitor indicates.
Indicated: value=99 unit=mmHg
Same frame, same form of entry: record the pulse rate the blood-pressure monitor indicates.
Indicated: value=115 unit=bpm
